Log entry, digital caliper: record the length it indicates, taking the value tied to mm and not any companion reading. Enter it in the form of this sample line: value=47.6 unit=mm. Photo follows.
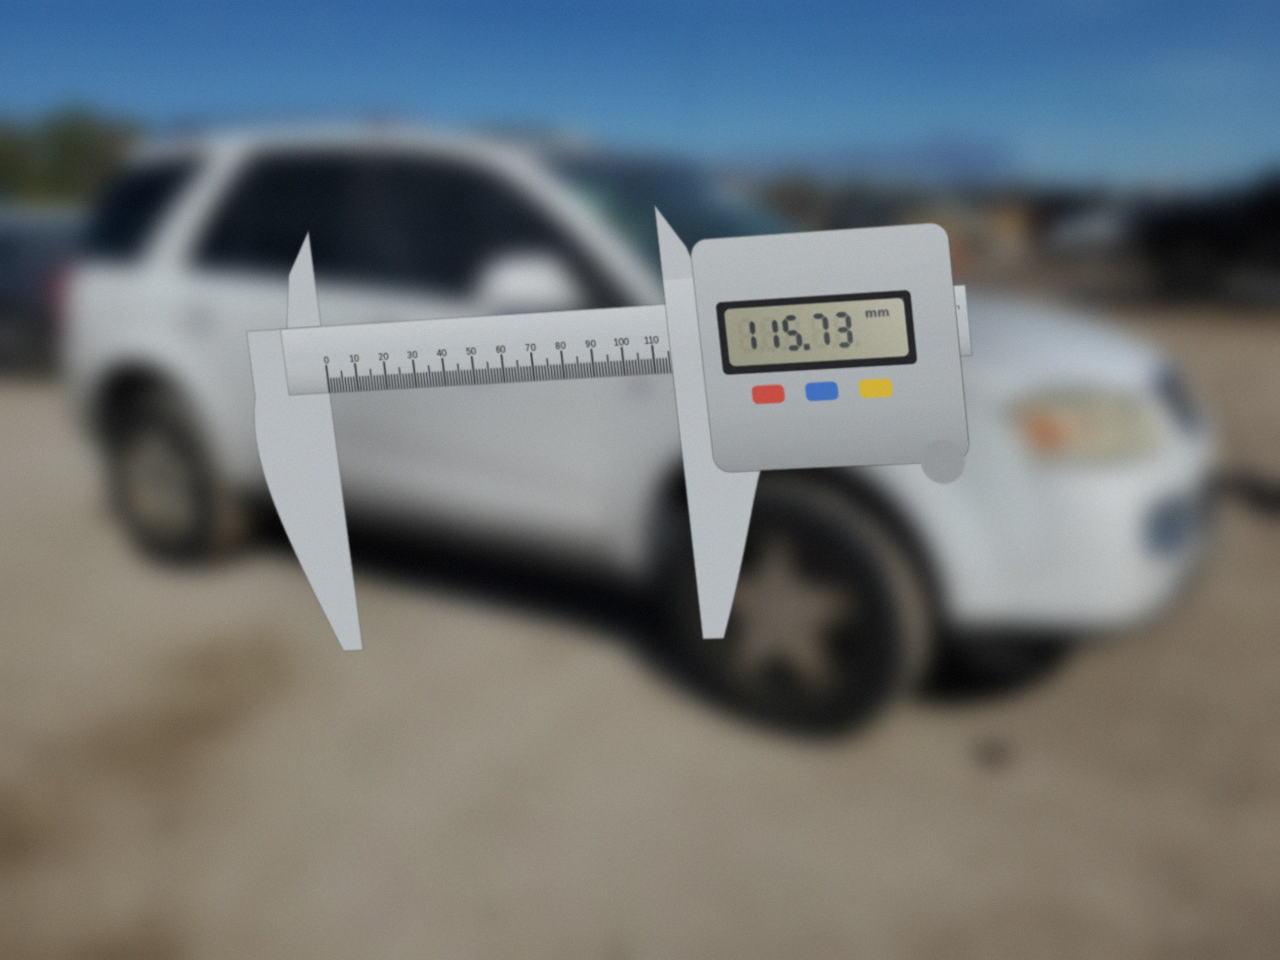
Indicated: value=115.73 unit=mm
